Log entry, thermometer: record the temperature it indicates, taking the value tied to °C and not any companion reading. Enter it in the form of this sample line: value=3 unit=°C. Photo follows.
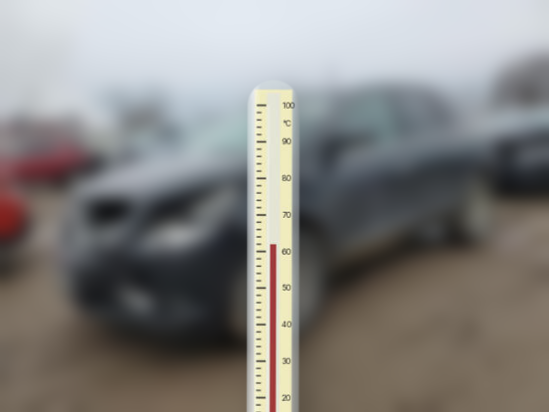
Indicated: value=62 unit=°C
